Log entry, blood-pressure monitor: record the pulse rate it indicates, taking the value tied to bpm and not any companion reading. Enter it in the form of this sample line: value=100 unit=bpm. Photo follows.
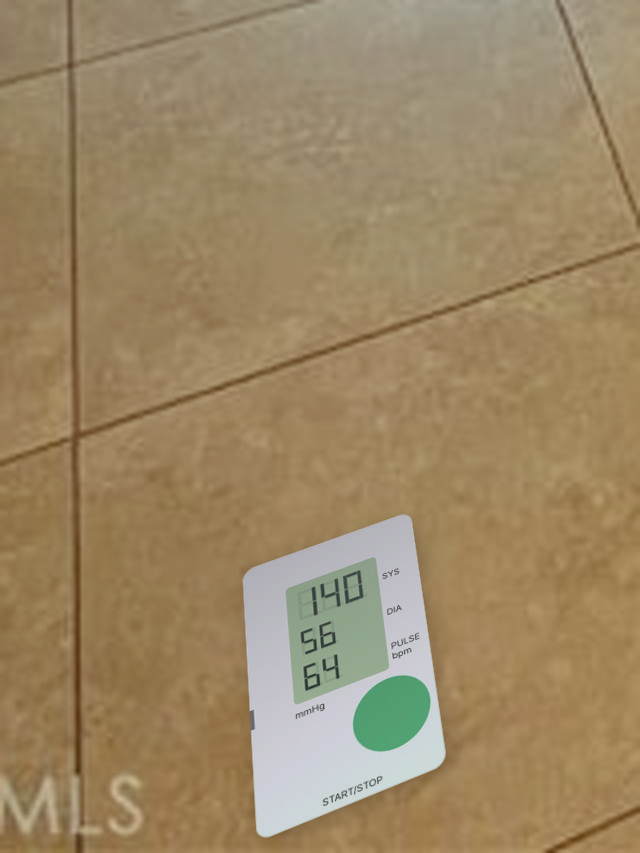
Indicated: value=64 unit=bpm
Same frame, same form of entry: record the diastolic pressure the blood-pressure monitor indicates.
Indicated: value=56 unit=mmHg
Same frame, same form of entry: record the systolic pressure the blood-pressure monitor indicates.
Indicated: value=140 unit=mmHg
